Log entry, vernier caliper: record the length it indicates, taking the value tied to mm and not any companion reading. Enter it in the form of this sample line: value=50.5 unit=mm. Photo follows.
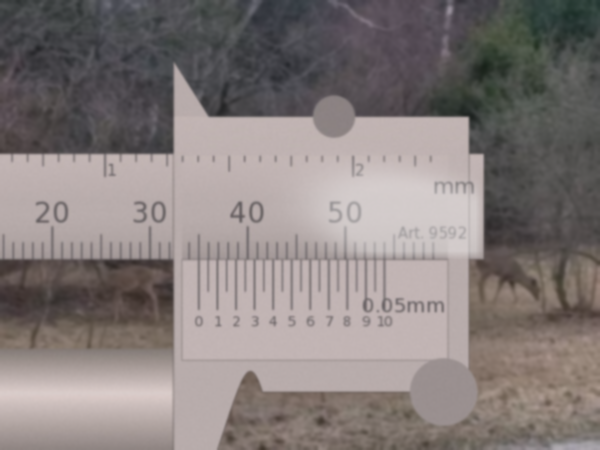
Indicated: value=35.0 unit=mm
